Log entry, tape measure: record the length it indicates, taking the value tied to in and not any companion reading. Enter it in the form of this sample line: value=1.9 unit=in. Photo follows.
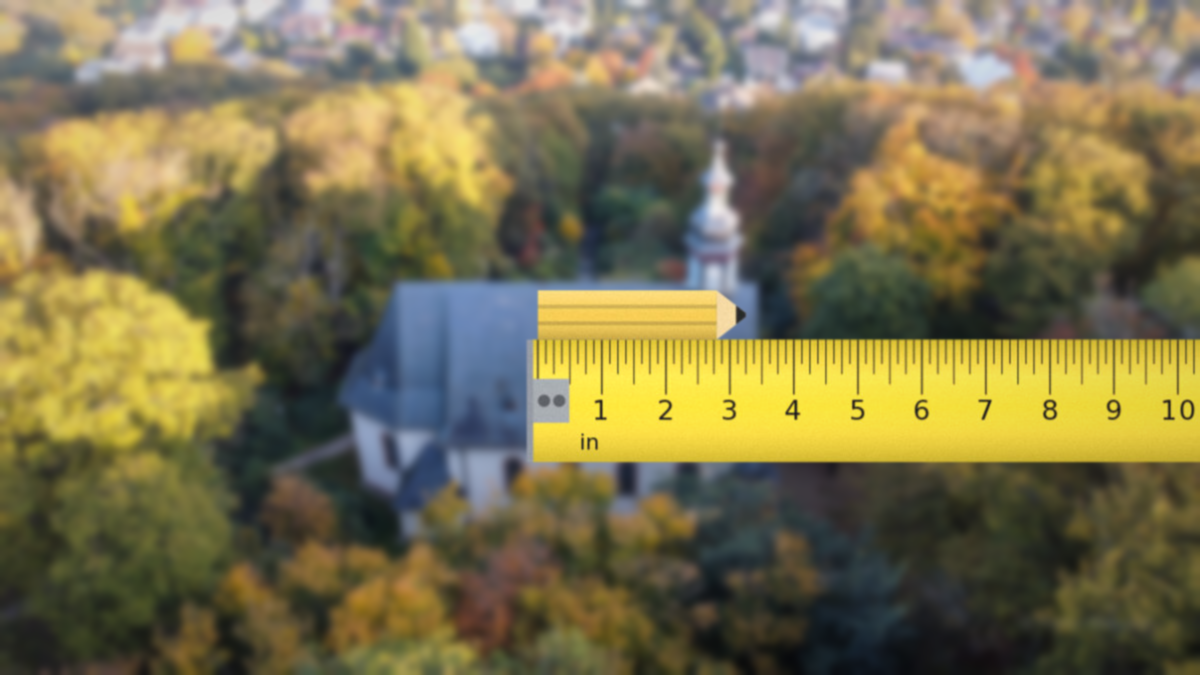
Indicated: value=3.25 unit=in
